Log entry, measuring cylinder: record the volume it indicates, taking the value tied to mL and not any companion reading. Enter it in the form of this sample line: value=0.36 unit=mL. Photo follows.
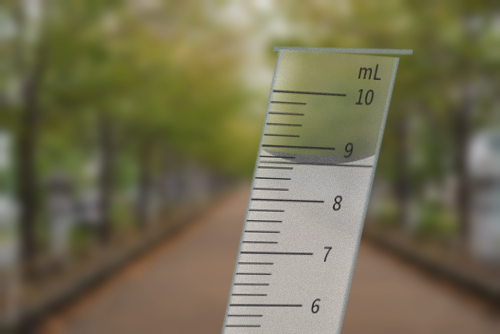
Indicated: value=8.7 unit=mL
